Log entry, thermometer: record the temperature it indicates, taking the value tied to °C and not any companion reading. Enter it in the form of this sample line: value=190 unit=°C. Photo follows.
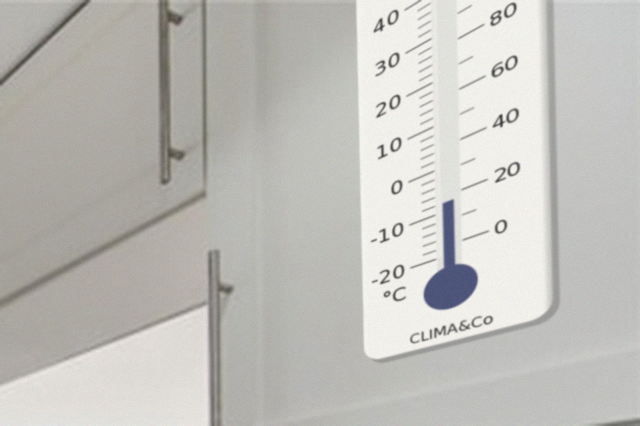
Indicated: value=-8 unit=°C
